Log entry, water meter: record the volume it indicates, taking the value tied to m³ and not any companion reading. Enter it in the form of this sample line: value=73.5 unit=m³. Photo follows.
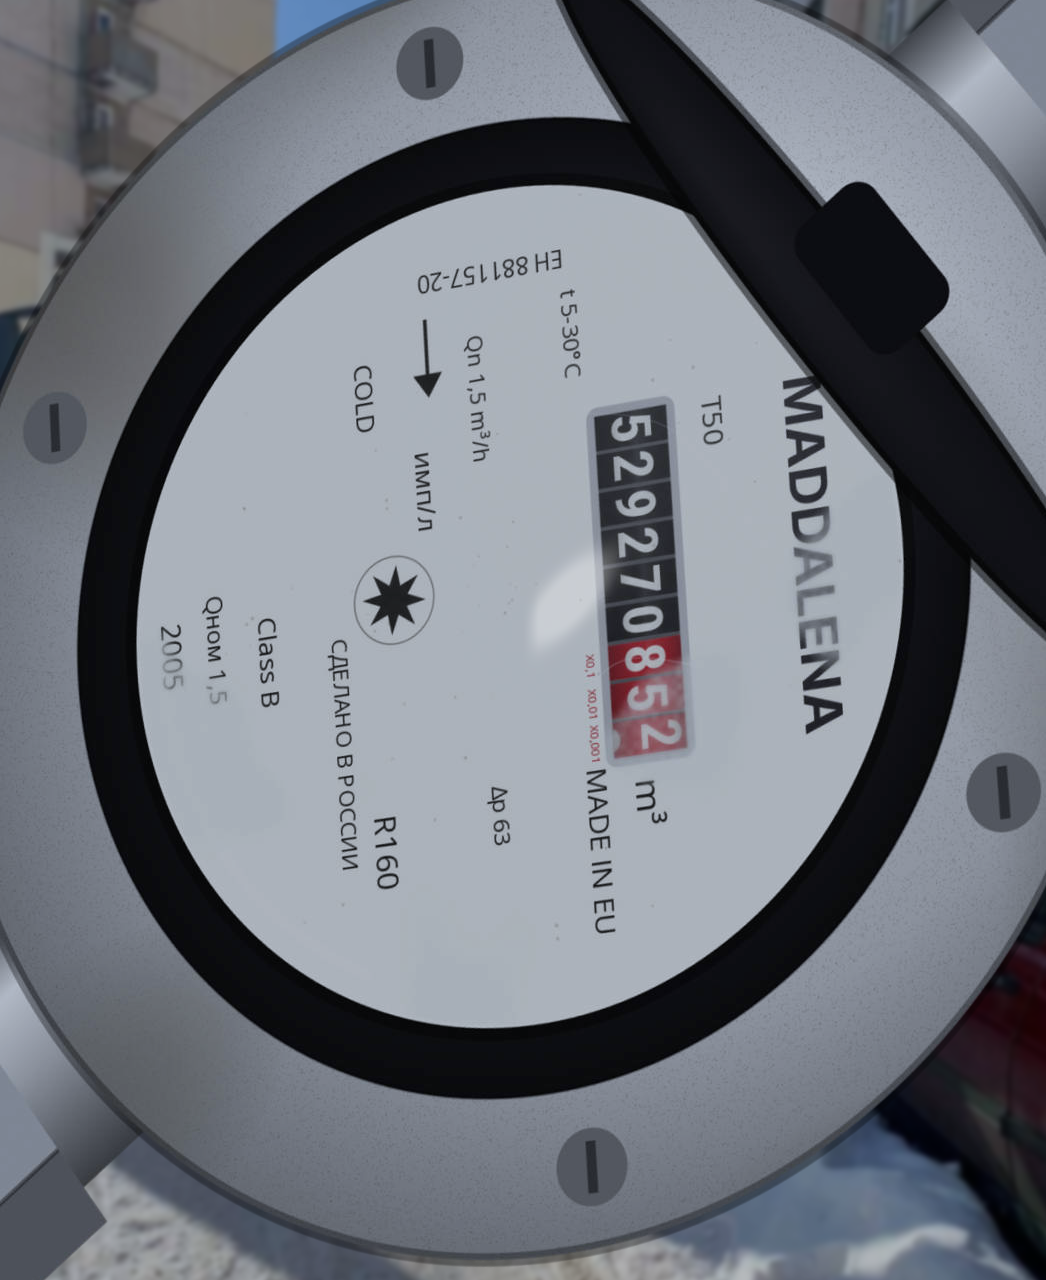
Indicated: value=529270.852 unit=m³
